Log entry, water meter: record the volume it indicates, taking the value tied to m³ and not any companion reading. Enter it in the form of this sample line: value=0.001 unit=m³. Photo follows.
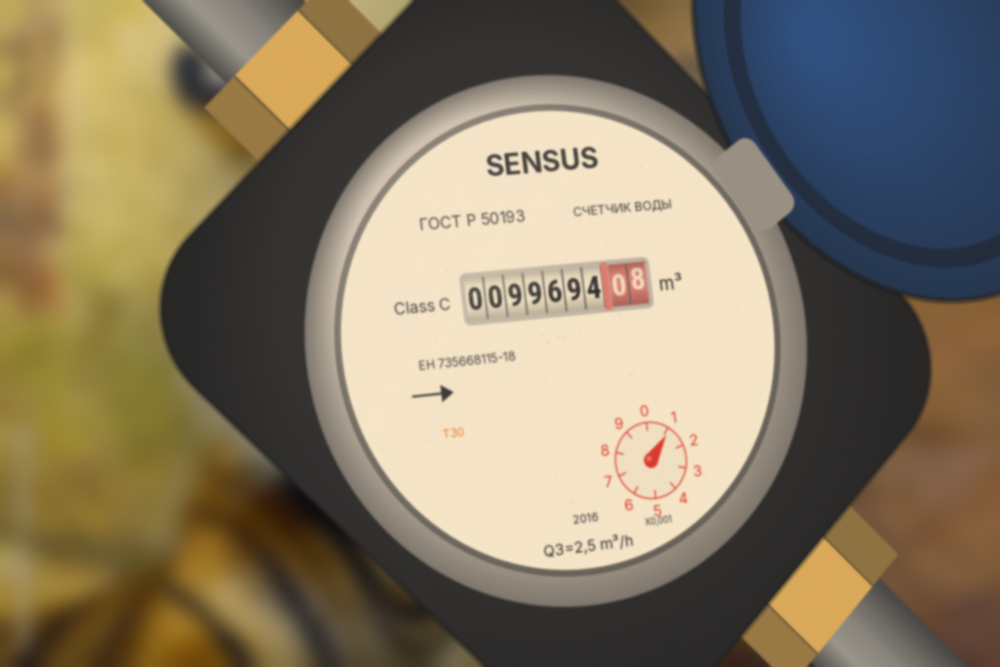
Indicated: value=99694.081 unit=m³
